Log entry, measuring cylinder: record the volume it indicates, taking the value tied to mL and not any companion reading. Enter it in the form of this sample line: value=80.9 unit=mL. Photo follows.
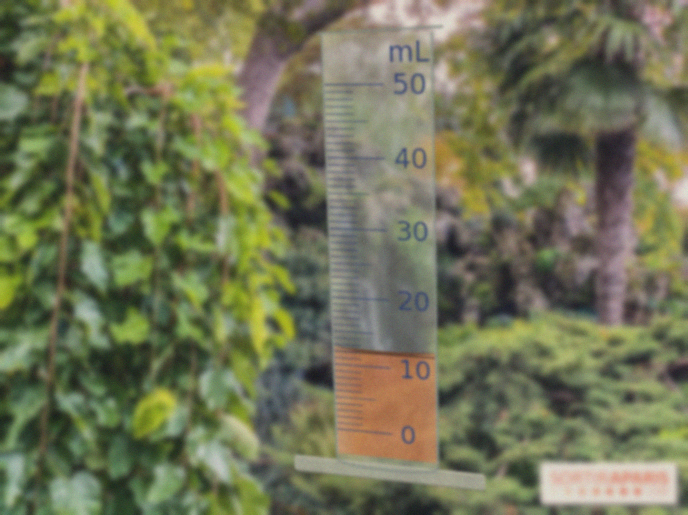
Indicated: value=12 unit=mL
